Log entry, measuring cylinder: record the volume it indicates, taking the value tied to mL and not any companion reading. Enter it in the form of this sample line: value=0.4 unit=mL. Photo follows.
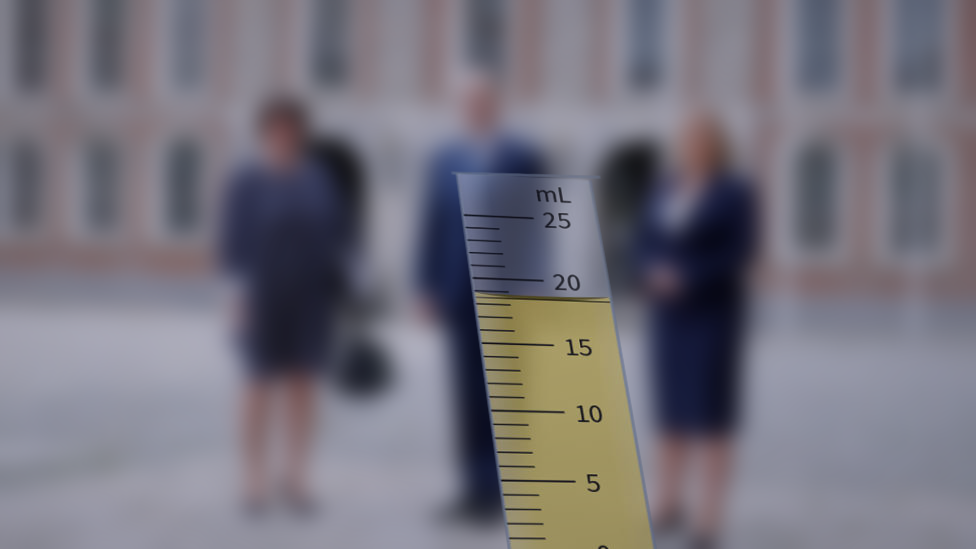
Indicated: value=18.5 unit=mL
